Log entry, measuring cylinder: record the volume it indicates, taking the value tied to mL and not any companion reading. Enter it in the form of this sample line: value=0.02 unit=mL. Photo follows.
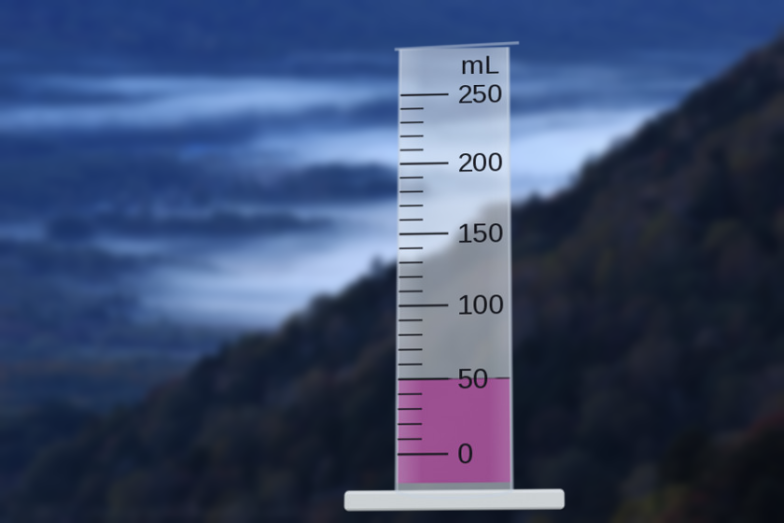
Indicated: value=50 unit=mL
